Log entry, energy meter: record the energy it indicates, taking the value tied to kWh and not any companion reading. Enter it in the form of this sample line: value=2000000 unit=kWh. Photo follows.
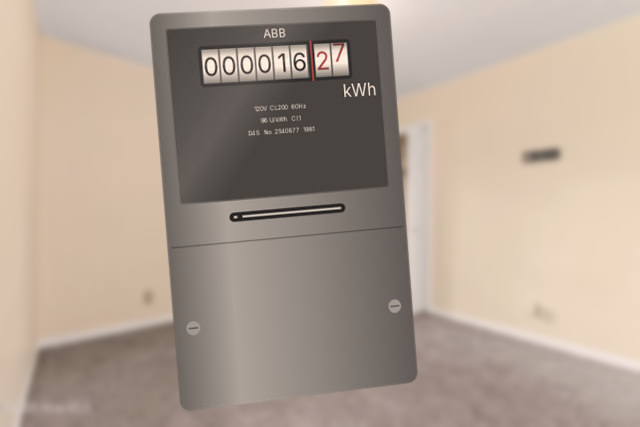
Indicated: value=16.27 unit=kWh
